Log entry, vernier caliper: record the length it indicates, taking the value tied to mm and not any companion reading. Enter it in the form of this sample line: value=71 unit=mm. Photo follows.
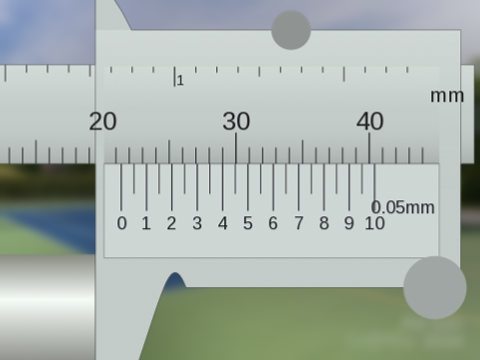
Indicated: value=21.4 unit=mm
